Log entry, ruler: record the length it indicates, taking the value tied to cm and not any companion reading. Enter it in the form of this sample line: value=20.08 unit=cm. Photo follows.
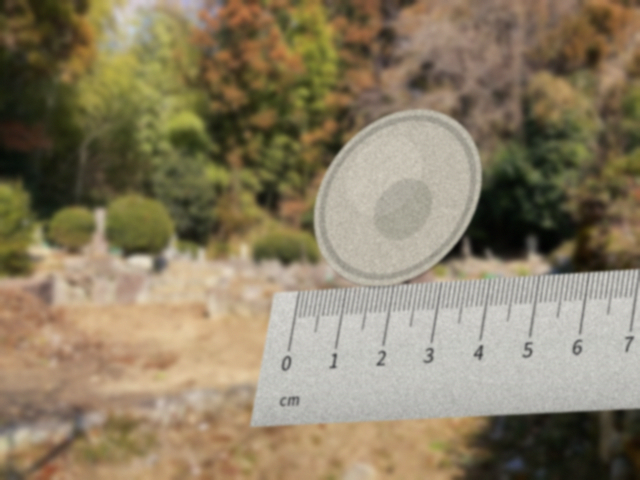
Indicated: value=3.5 unit=cm
